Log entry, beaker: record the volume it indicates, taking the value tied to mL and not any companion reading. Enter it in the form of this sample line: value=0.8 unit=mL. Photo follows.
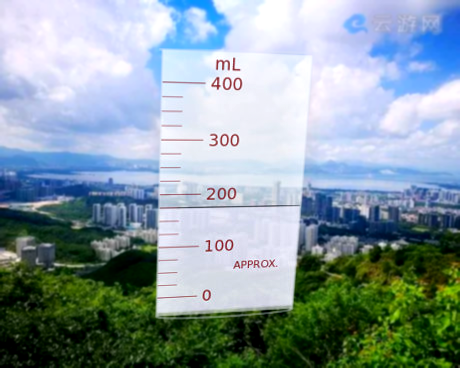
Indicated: value=175 unit=mL
